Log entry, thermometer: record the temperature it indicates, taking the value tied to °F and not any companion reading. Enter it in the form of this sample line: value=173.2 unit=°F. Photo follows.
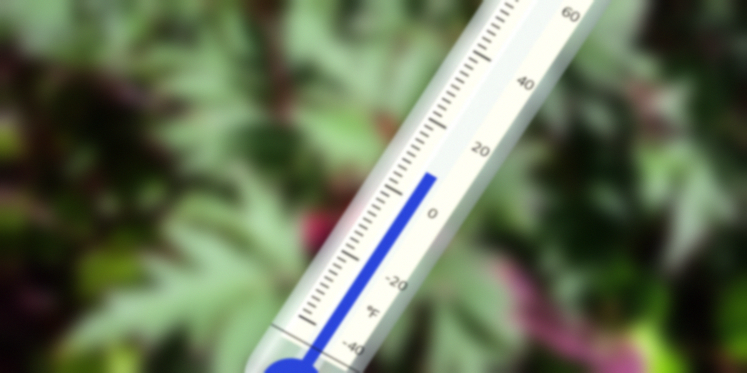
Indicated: value=8 unit=°F
